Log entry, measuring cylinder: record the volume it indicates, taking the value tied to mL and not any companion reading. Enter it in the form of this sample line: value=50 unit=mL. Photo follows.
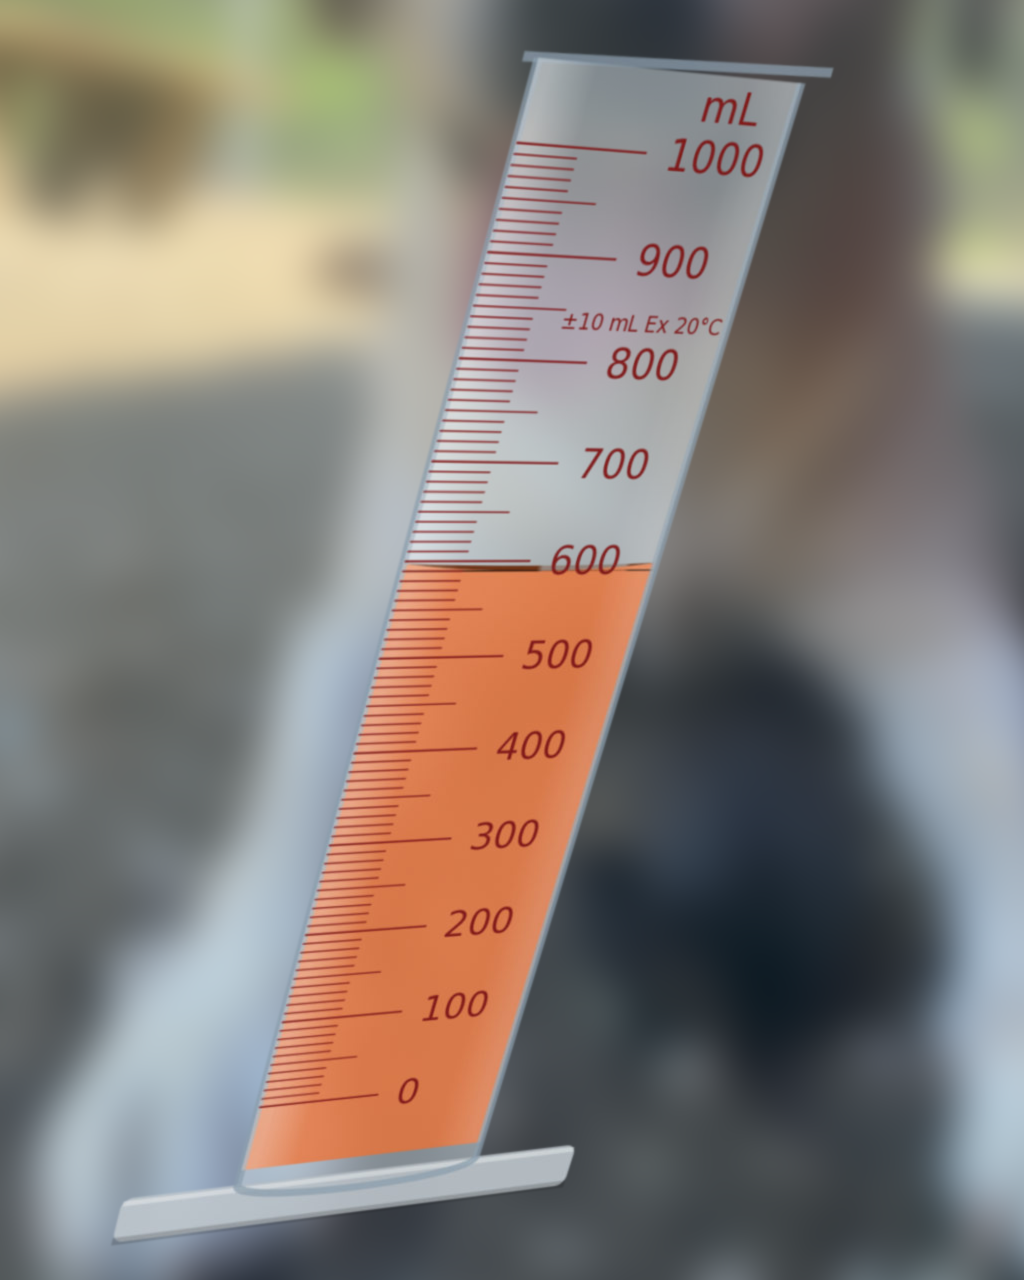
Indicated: value=590 unit=mL
